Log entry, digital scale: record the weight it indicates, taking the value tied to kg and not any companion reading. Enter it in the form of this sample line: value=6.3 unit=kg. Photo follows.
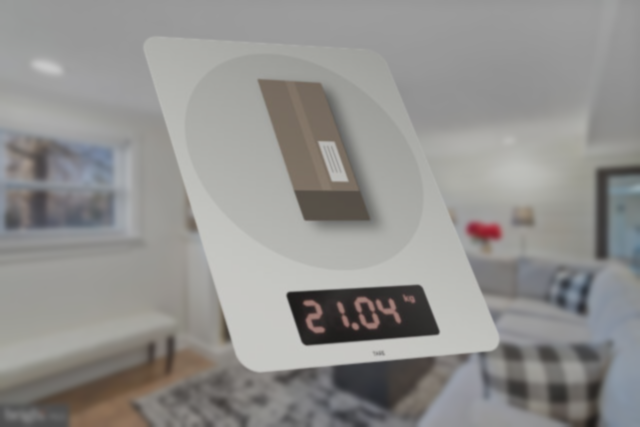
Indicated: value=21.04 unit=kg
